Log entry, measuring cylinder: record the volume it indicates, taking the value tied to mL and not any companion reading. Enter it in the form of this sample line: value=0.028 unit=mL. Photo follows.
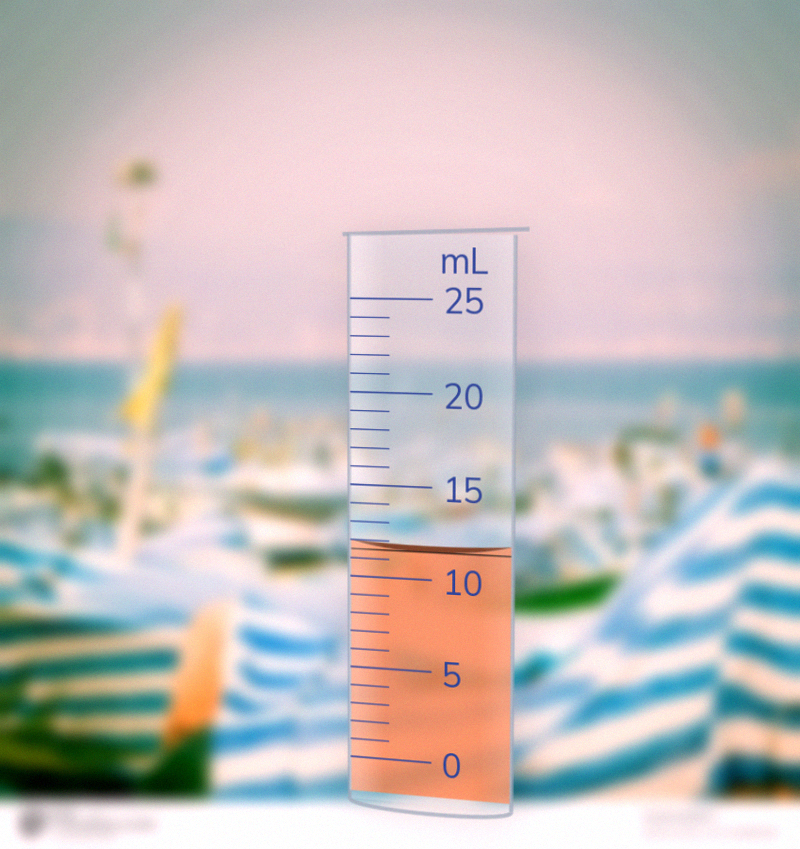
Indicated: value=11.5 unit=mL
